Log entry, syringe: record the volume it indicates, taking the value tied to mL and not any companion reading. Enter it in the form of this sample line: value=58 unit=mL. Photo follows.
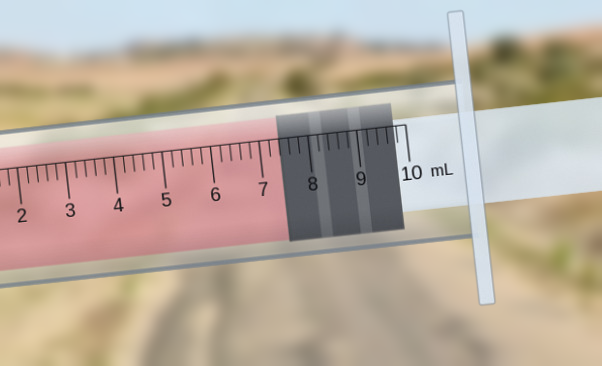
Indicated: value=7.4 unit=mL
